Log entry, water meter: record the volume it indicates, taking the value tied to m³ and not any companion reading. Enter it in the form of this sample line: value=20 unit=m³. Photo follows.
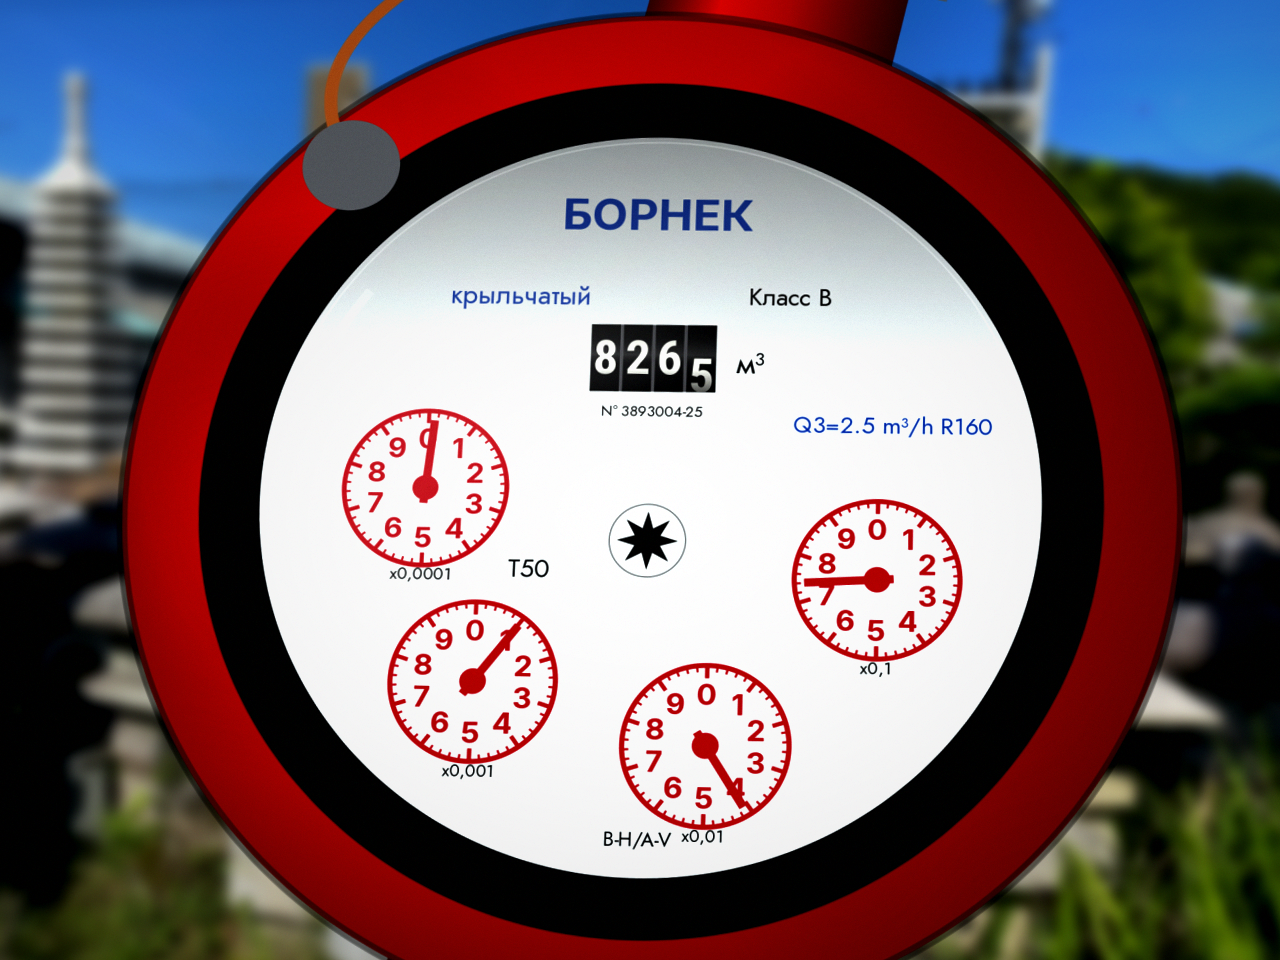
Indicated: value=8264.7410 unit=m³
